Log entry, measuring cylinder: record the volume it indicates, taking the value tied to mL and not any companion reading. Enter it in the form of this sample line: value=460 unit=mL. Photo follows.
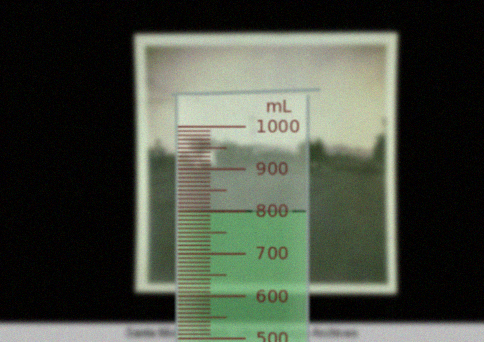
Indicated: value=800 unit=mL
